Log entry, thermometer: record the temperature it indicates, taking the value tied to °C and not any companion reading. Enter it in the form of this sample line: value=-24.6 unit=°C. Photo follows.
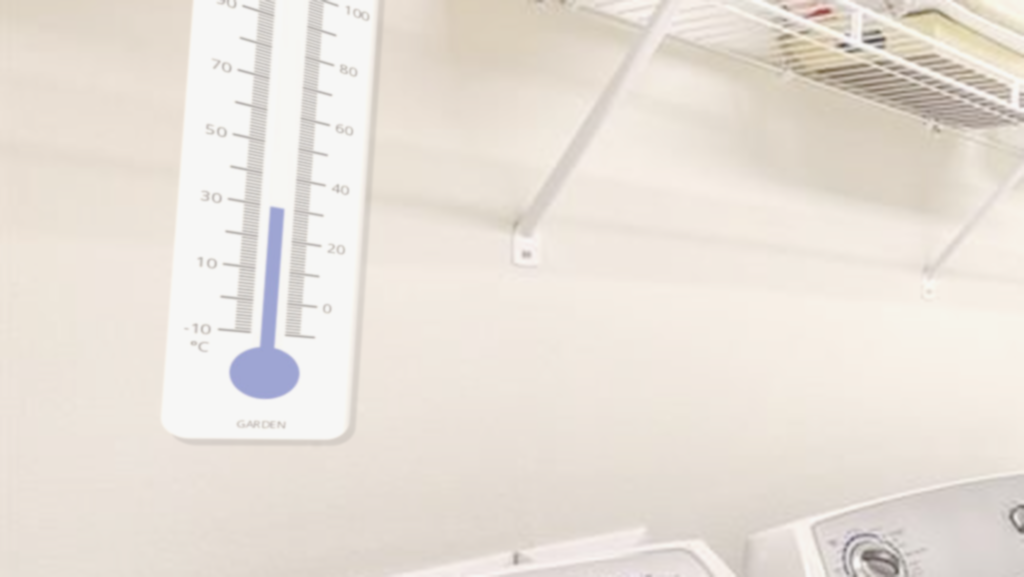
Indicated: value=30 unit=°C
